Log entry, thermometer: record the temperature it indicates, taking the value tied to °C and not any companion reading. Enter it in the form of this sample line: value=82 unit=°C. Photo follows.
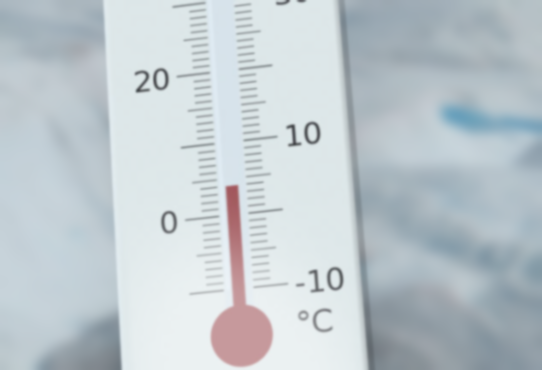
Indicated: value=4 unit=°C
